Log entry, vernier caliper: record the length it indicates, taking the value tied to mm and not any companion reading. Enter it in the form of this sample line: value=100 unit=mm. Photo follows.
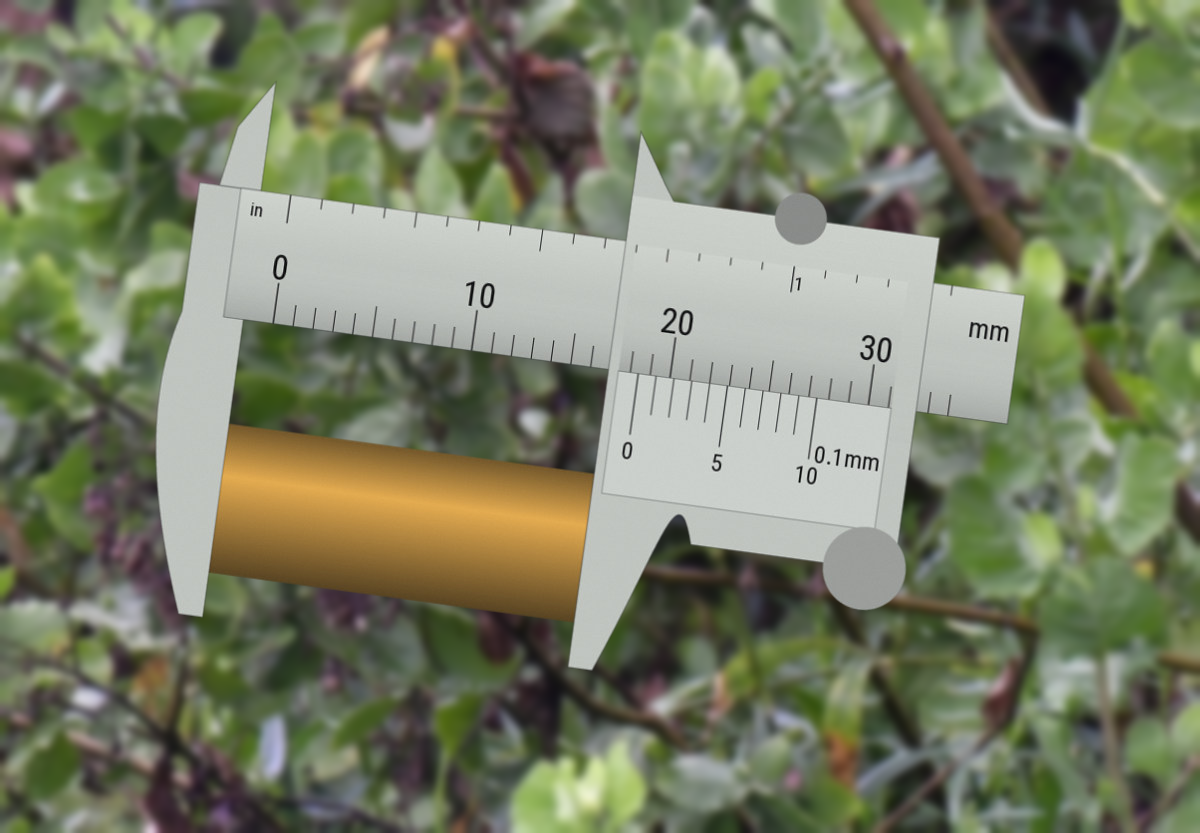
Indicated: value=18.4 unit=mm
